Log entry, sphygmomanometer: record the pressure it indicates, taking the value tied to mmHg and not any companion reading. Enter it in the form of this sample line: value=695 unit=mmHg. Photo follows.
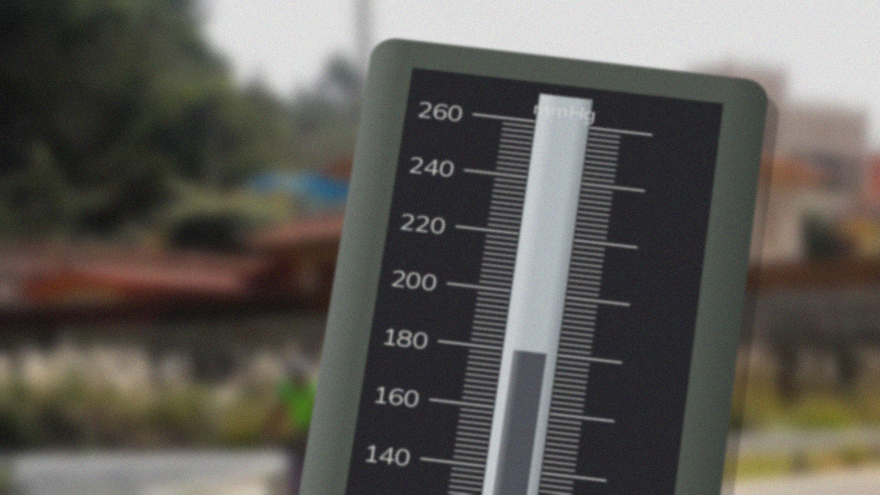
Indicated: value=180 unit=mmHg
